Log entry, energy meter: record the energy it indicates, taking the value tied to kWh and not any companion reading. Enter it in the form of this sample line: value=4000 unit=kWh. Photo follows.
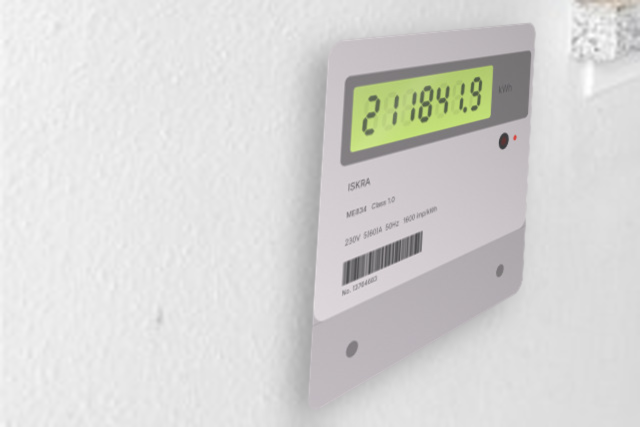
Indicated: value=211841.9 unit=kWh
